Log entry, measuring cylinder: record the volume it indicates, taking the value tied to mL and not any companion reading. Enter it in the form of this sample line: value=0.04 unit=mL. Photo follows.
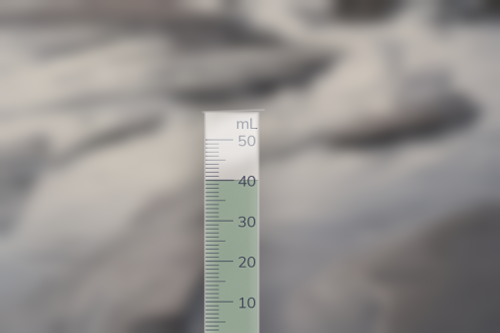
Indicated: value=40 unit=mL
